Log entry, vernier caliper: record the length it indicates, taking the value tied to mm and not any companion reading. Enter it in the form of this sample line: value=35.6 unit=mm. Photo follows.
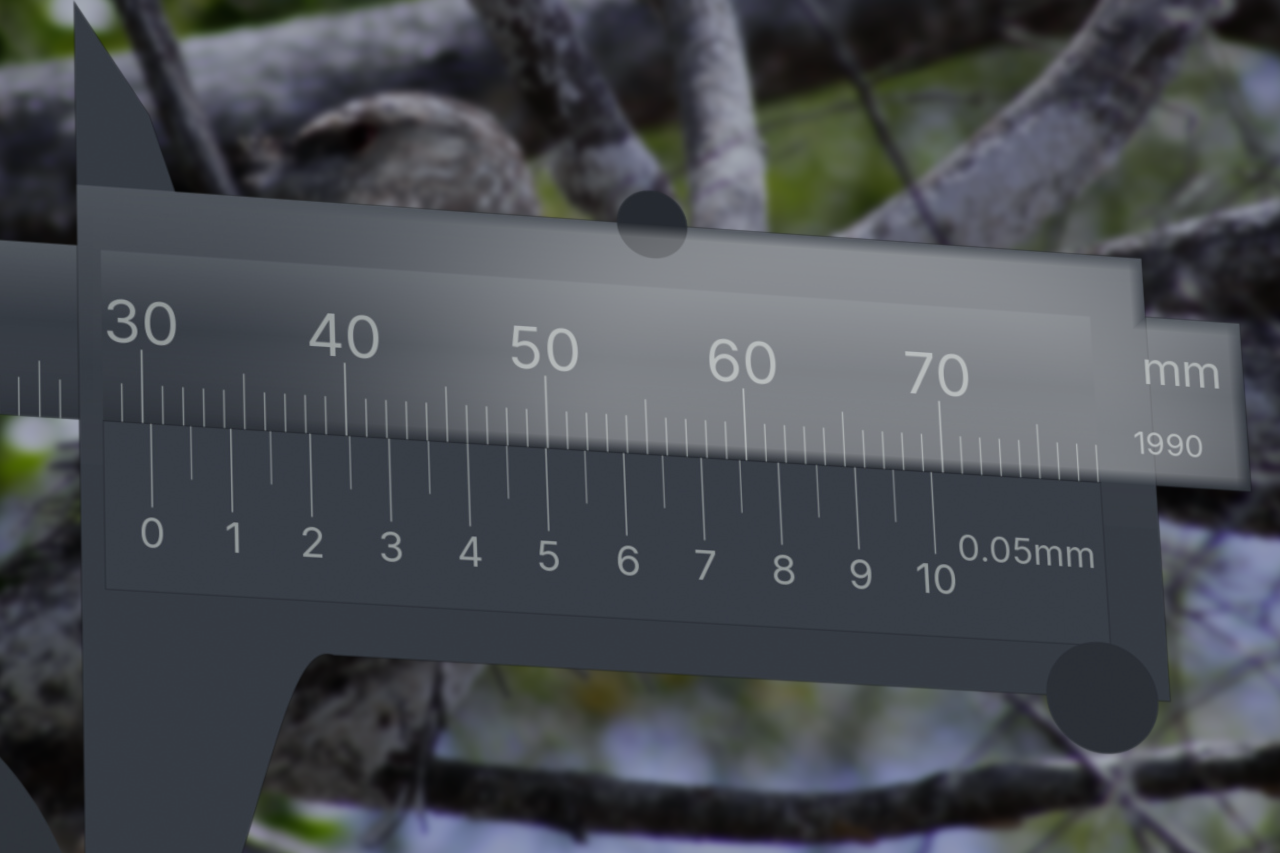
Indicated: value=30.4 unit=mm
